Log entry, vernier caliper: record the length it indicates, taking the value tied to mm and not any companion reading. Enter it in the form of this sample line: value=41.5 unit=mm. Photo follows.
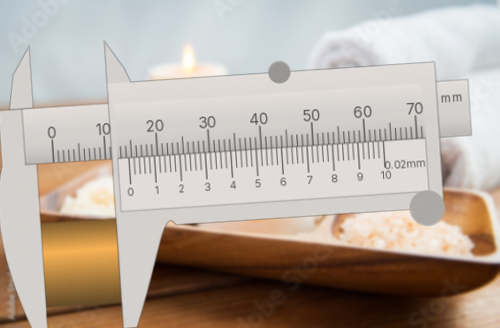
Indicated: value=14.5 unit=mm
